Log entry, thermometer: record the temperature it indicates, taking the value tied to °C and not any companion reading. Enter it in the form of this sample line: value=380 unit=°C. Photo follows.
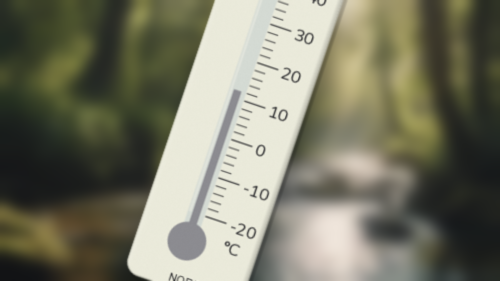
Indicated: value=12 unit=°C
